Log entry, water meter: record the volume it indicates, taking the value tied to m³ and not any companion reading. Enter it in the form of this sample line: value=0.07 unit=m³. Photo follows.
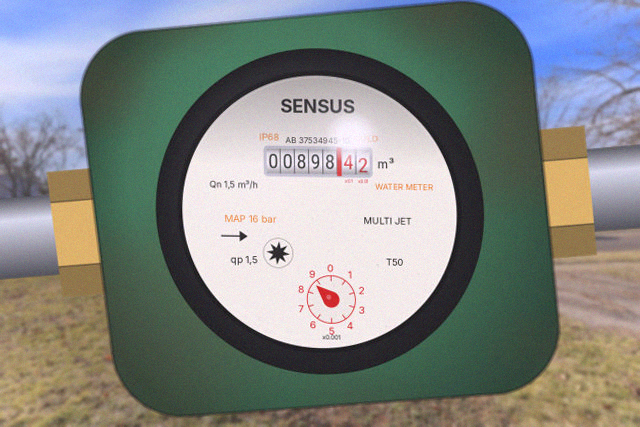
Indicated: value=898.418 unit=m³
